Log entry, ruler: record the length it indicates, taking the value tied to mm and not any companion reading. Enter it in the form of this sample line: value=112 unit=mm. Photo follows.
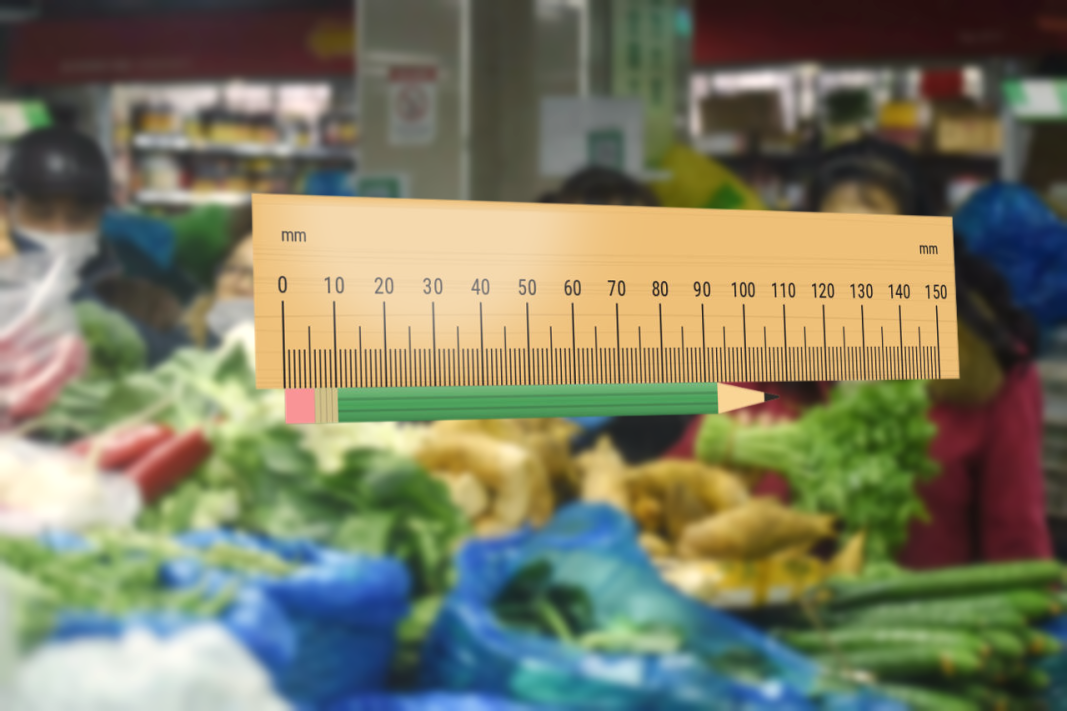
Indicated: value=108 unit=mm
